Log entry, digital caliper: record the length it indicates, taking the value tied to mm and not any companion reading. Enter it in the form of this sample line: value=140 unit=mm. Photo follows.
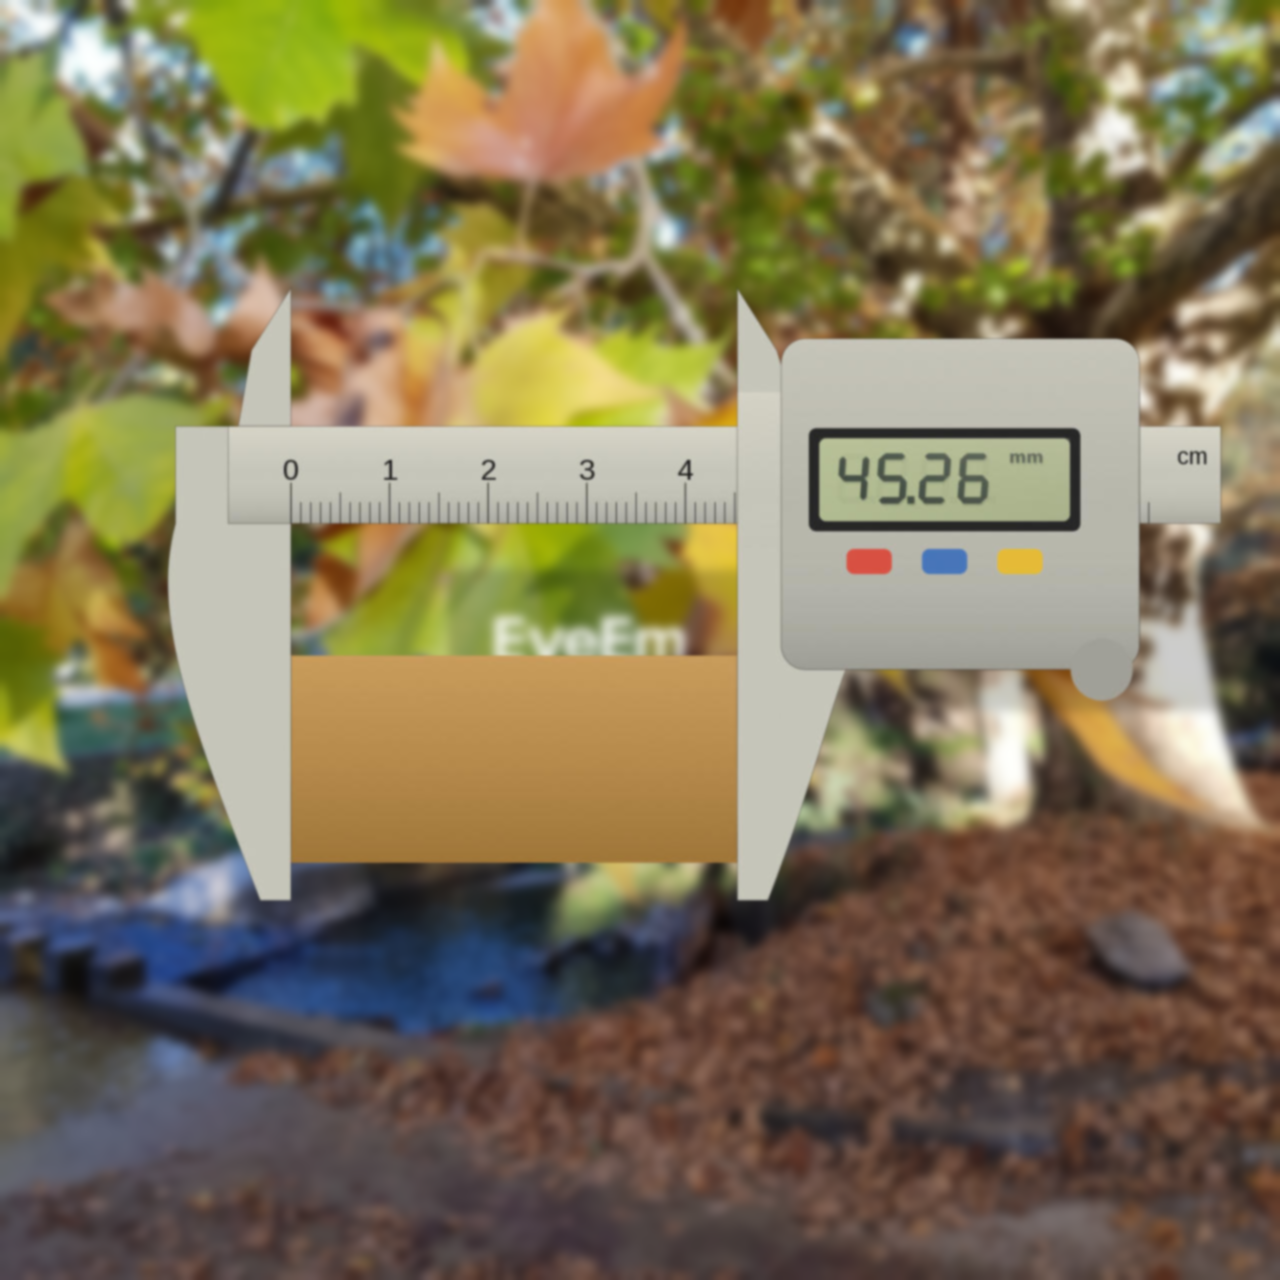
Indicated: value=45.26 unit=mm
